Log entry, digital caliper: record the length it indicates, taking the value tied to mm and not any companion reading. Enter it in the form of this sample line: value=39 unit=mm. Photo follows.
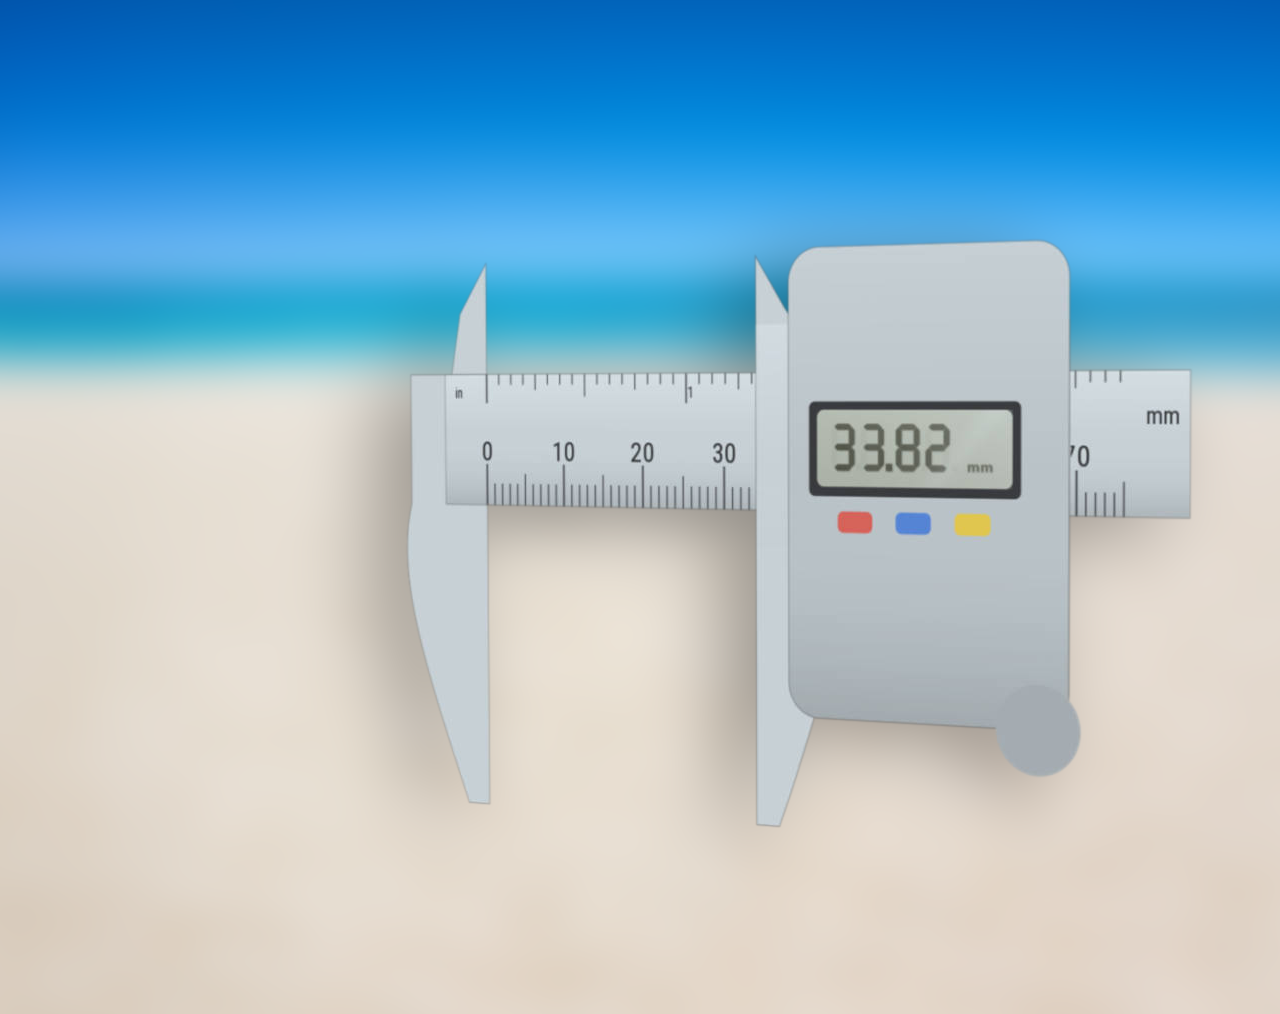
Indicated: value=33.82 unit=mm
